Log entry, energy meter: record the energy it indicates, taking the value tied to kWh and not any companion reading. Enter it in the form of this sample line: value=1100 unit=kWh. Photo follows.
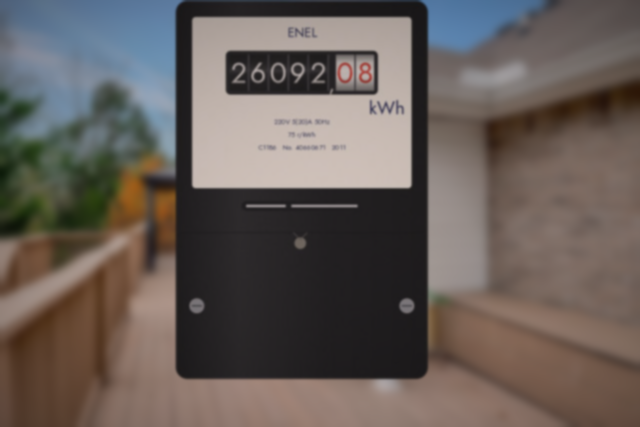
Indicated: value=26092.08 unit=kWh
